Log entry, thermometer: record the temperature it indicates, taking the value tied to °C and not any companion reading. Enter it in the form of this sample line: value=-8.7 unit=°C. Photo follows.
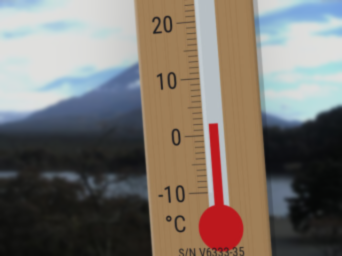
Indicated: value=2 unit=°C
